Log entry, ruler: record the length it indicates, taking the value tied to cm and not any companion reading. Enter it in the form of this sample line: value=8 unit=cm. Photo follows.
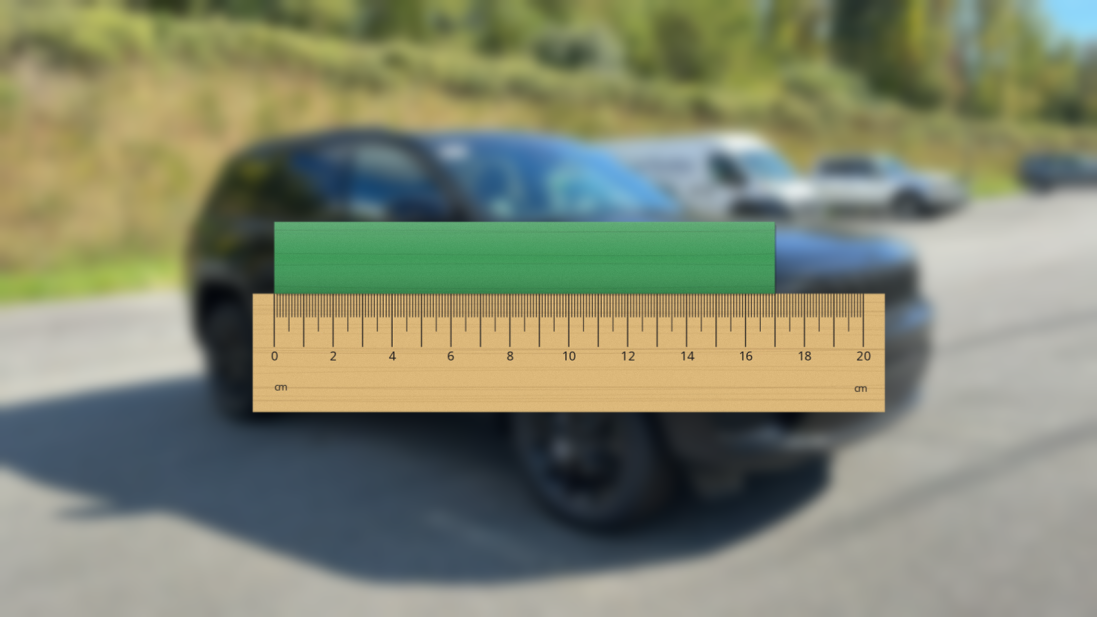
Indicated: value=17 unit=cm
